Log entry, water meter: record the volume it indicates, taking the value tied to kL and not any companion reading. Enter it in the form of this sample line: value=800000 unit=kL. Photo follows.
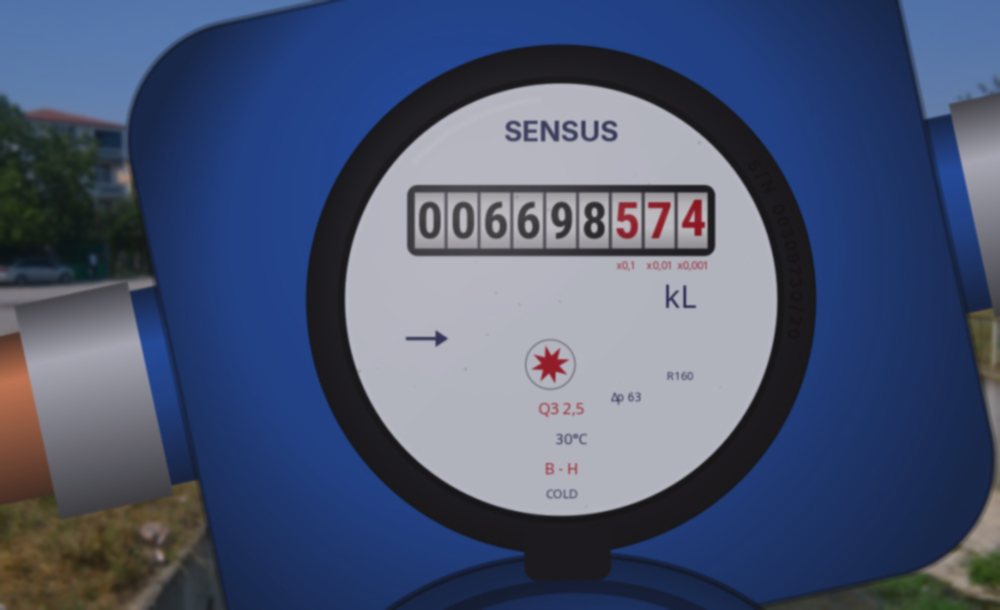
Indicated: value=6698.574 unit=kL
